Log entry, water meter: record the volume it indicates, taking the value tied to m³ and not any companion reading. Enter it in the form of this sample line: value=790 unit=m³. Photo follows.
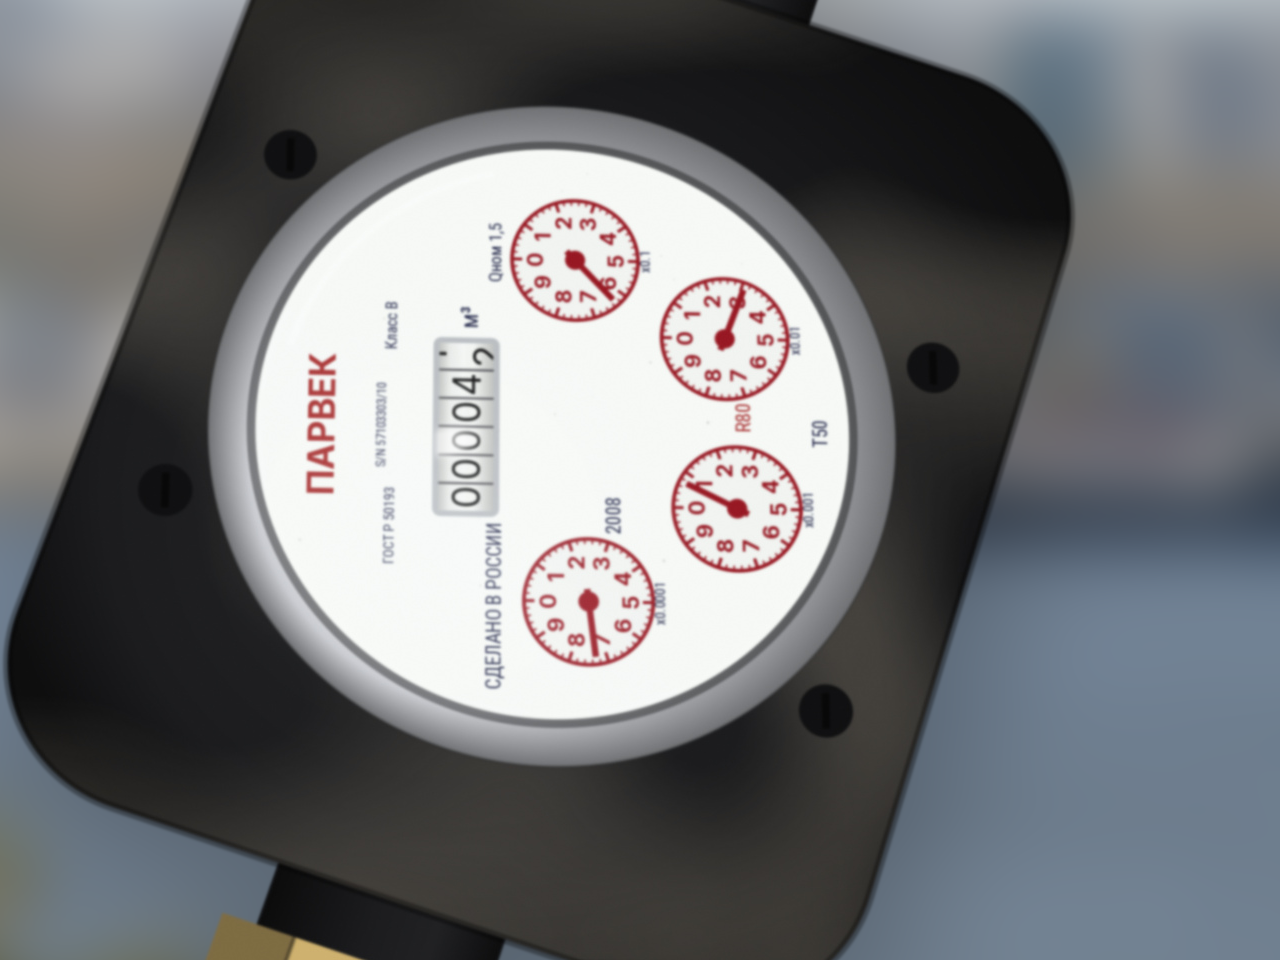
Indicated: value=41.6307 unit=m³
